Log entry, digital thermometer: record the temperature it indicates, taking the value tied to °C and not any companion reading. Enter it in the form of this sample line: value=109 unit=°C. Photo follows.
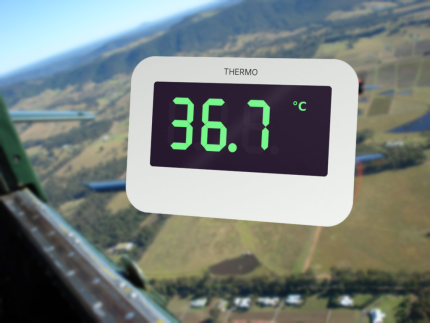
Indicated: value=36.7 unit=°C
